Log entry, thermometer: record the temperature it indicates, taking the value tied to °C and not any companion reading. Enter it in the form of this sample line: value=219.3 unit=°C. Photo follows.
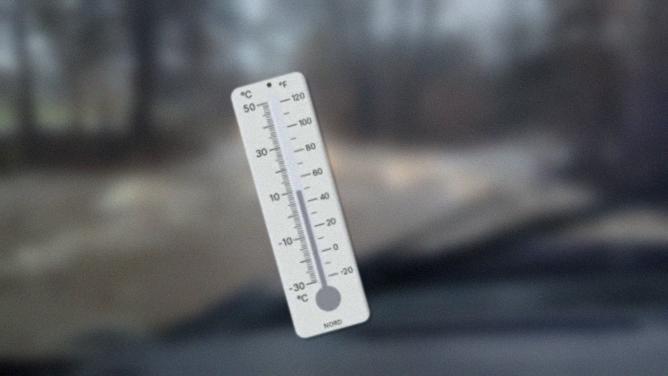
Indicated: value=10 unit=°C
